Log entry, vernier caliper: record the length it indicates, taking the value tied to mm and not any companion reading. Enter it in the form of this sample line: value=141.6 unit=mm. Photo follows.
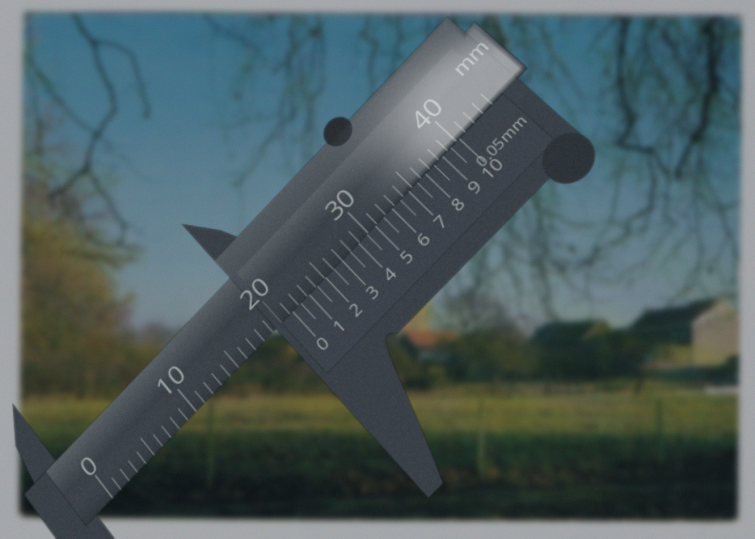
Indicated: value=21.3 unit=mm
